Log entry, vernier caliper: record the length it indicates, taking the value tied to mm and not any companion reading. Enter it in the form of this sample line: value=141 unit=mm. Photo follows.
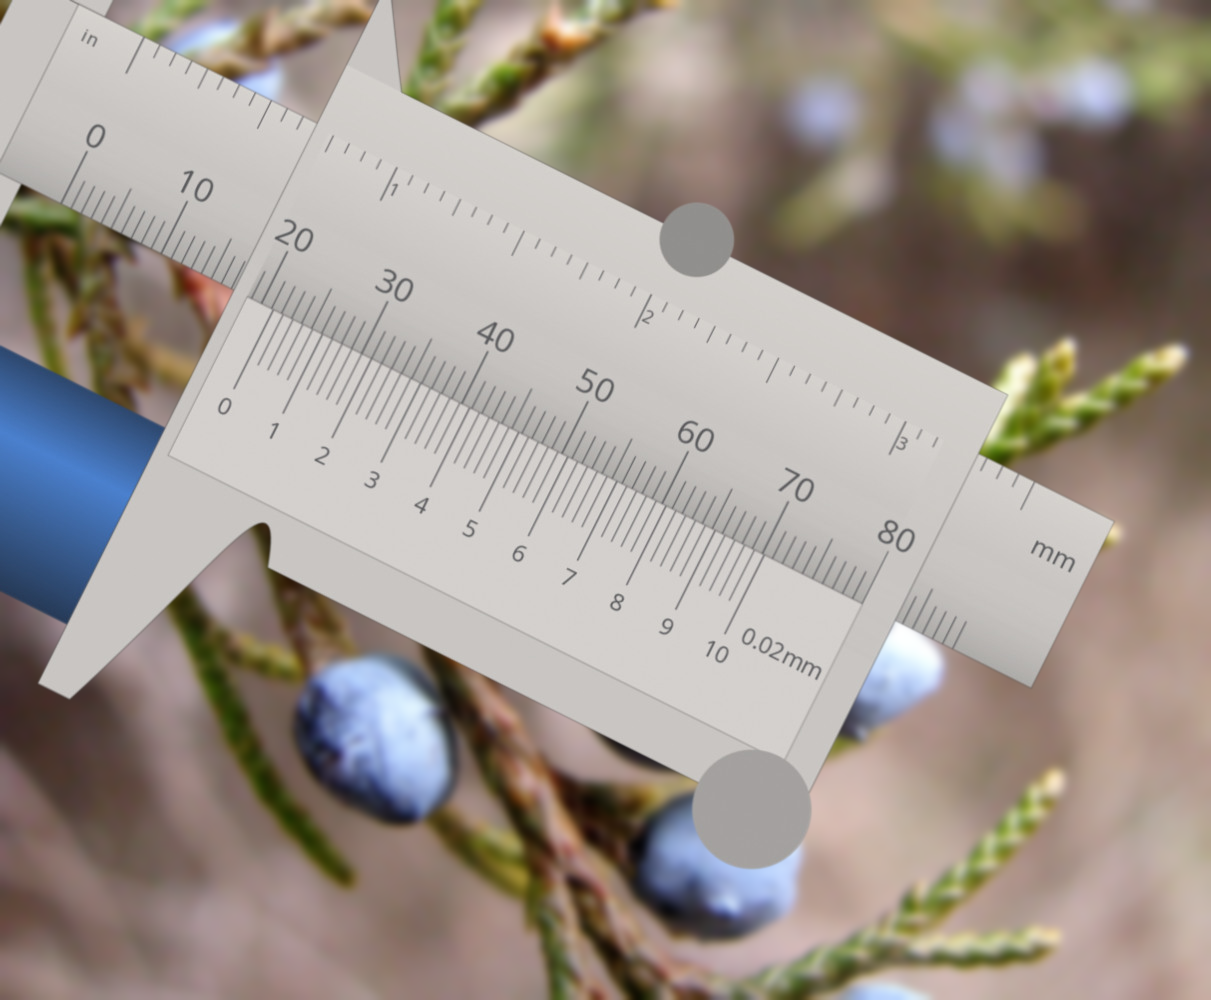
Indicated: value=21.2 unit=mm
